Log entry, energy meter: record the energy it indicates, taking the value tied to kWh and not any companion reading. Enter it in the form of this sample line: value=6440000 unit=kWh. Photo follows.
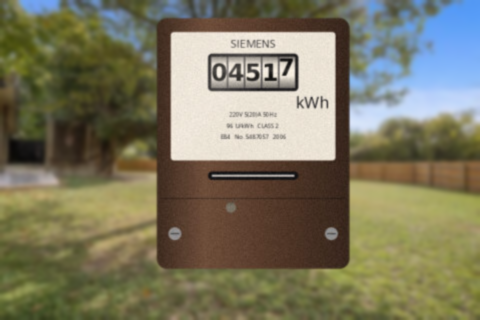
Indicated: value=4517 unit=kWh
